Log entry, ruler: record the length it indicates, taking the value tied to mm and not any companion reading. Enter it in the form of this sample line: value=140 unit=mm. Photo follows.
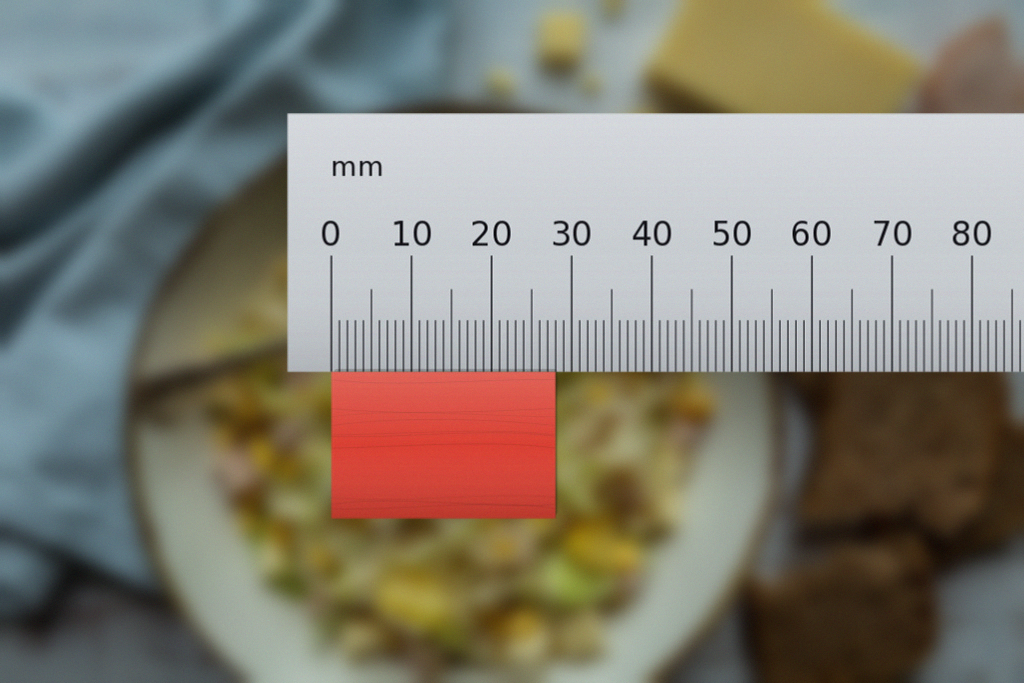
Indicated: value=28 unit=mm
